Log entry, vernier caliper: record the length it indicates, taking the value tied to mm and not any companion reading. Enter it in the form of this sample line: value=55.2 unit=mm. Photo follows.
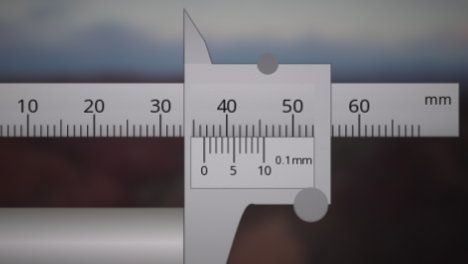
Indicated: value=36.6 unit=mm
